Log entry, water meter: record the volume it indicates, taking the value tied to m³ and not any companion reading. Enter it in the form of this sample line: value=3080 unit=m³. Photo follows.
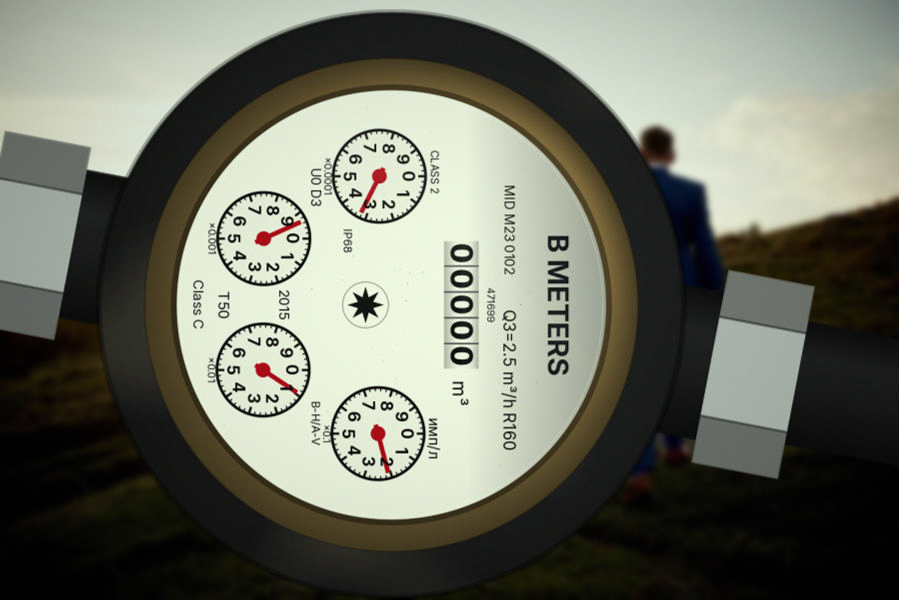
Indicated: value=0.2093 unit=m³
